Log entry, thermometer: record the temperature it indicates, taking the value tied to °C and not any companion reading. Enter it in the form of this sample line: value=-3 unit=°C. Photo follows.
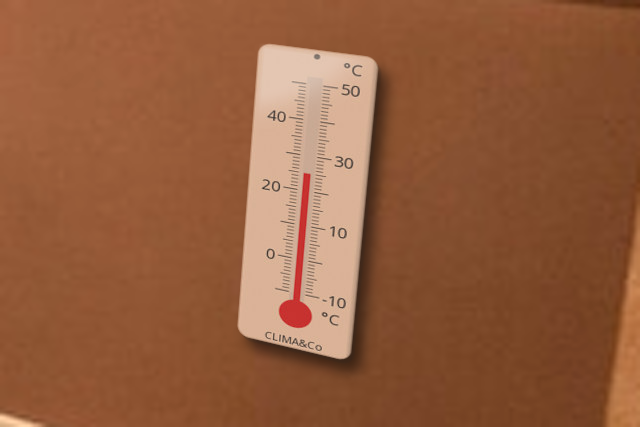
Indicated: value=25 unit=°C
